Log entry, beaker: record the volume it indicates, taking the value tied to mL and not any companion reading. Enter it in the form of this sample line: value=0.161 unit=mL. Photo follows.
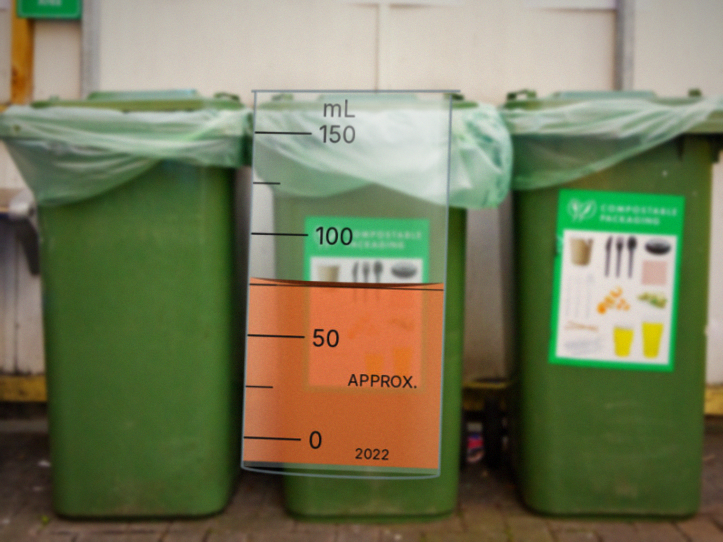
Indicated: value=75 unit=mL
